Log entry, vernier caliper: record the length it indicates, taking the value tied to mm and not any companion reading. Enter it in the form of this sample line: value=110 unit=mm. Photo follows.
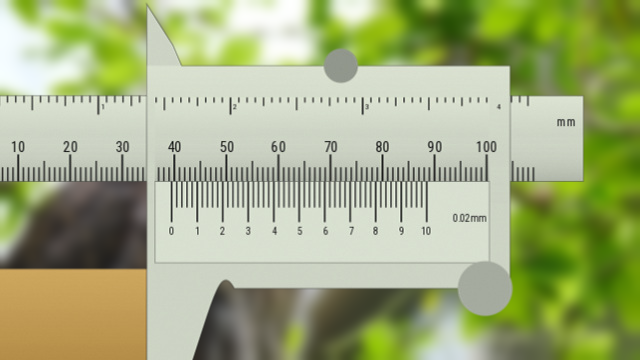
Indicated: value=39.5 unit=mm
